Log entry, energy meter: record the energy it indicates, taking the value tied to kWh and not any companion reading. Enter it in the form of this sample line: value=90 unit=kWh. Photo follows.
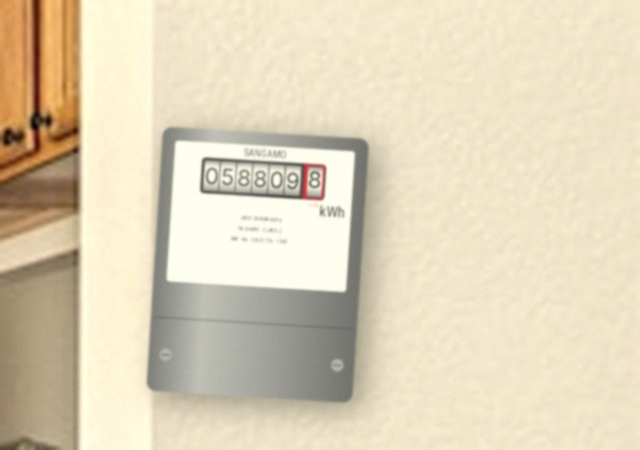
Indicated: value=58809.8 unit=kWh
